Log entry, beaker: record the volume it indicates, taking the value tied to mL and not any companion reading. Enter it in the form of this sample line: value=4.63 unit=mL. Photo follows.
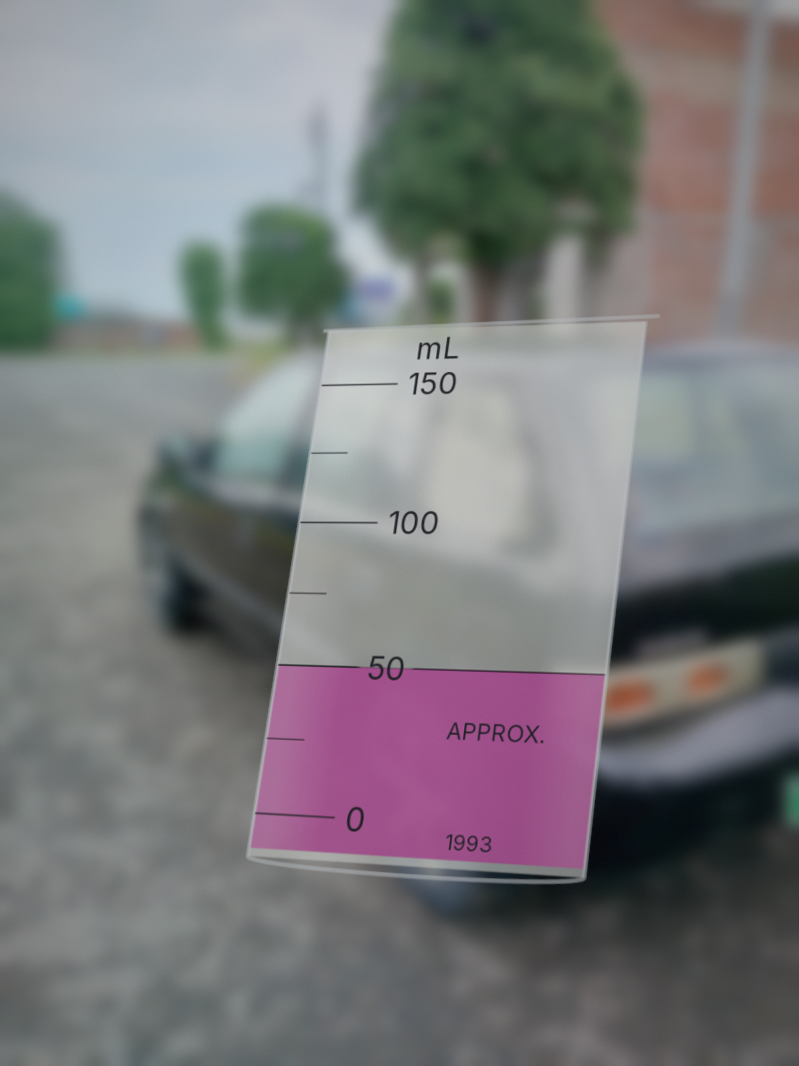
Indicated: value=50 unit=mL
